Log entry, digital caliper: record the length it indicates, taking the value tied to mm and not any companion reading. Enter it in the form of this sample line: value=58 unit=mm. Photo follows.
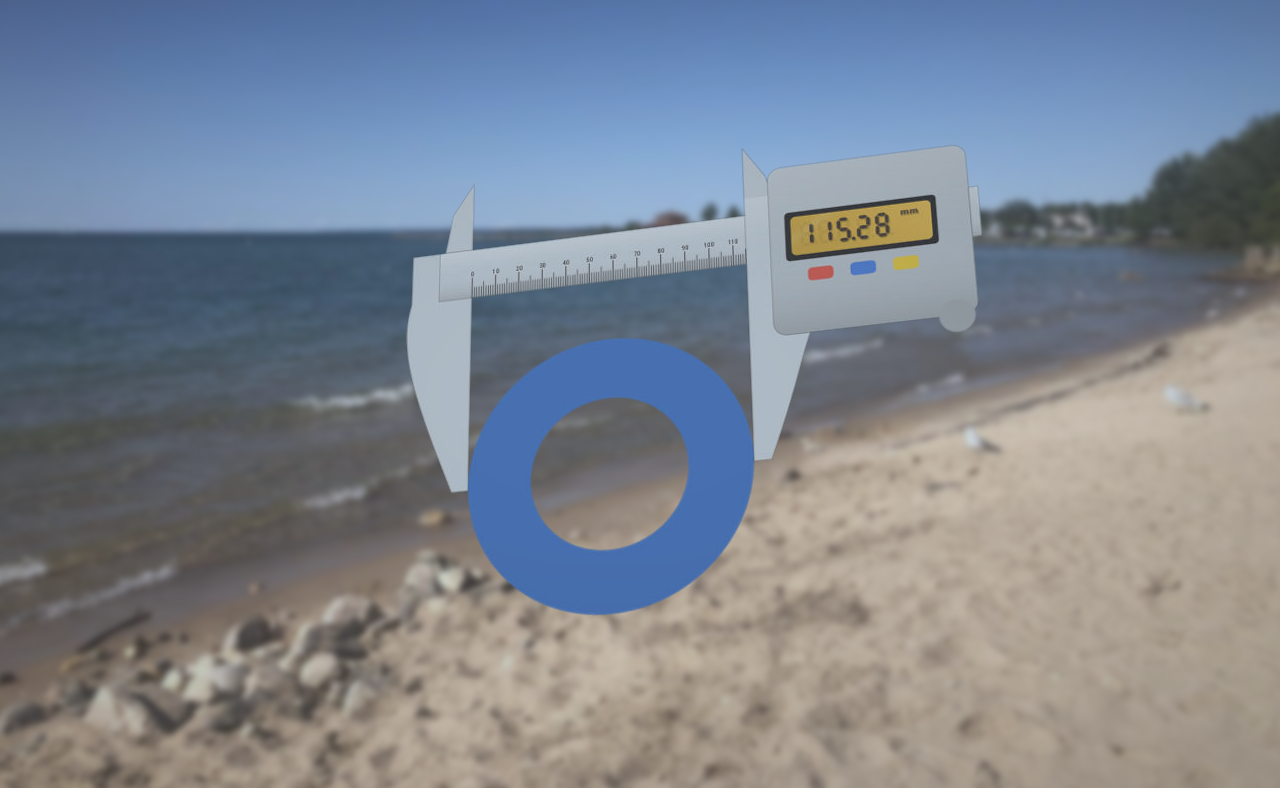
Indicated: value=115.28 unit=mm
